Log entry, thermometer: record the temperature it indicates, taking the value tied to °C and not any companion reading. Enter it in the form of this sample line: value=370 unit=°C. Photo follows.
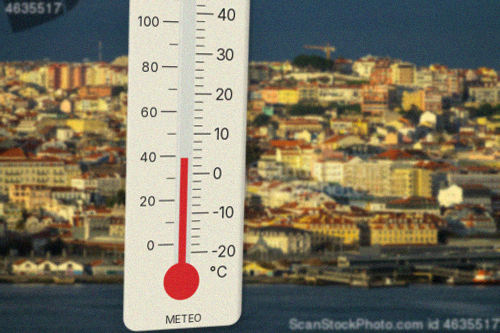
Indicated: value=4 unit=°C
